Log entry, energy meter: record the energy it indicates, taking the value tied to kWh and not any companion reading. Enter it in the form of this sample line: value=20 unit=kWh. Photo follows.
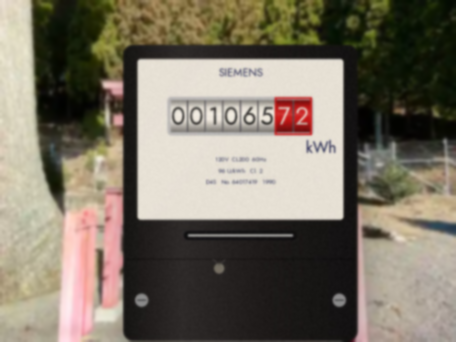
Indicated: value=1065.72 unit=kWh
